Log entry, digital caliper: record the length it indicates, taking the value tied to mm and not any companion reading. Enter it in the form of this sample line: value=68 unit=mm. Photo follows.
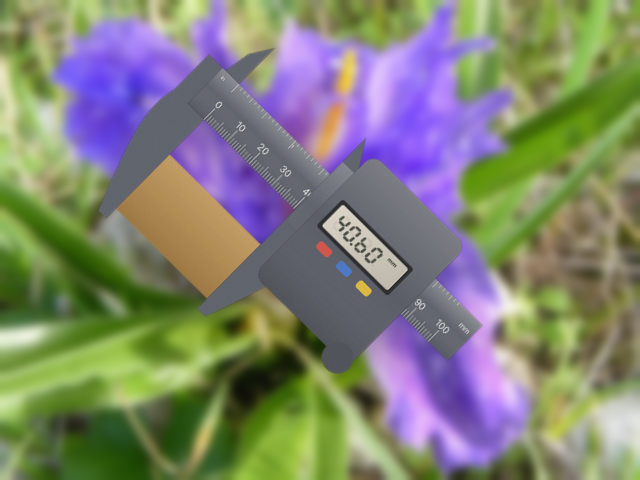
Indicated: value=40.60 unit=mm
